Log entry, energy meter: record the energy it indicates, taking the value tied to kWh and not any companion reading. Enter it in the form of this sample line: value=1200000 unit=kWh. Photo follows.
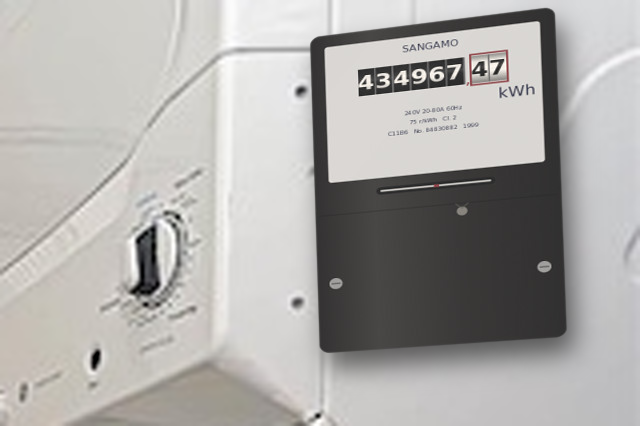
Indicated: value=434967.47 unit=kWh
